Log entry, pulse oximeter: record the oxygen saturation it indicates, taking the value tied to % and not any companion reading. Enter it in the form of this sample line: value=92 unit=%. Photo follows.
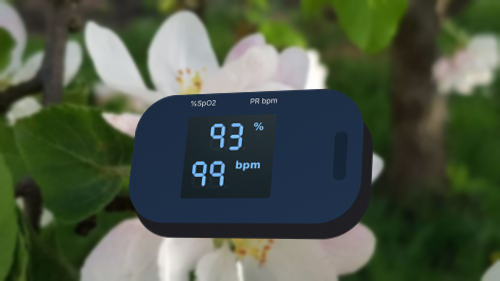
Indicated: value=93 unit=%
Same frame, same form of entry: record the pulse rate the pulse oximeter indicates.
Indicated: value=99 unit=bpm
